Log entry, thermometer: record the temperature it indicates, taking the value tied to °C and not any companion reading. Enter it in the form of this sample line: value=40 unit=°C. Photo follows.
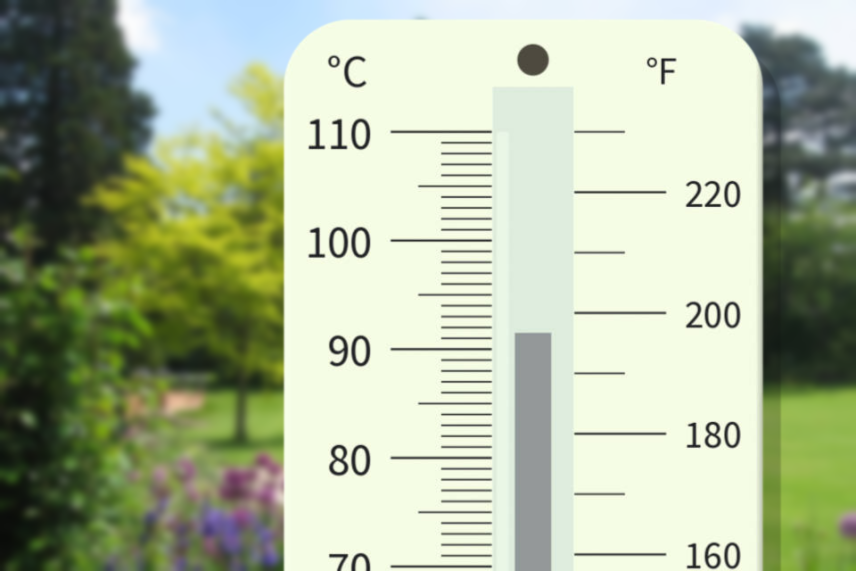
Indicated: value=91.5 unit=°C
